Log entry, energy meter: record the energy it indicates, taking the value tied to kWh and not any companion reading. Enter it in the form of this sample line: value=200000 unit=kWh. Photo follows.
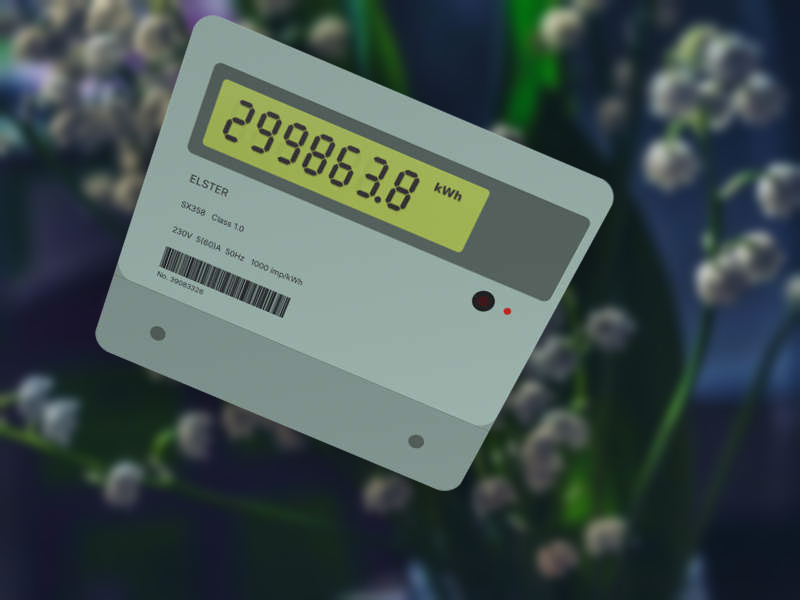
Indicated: value=299863.8 unit=kWh
